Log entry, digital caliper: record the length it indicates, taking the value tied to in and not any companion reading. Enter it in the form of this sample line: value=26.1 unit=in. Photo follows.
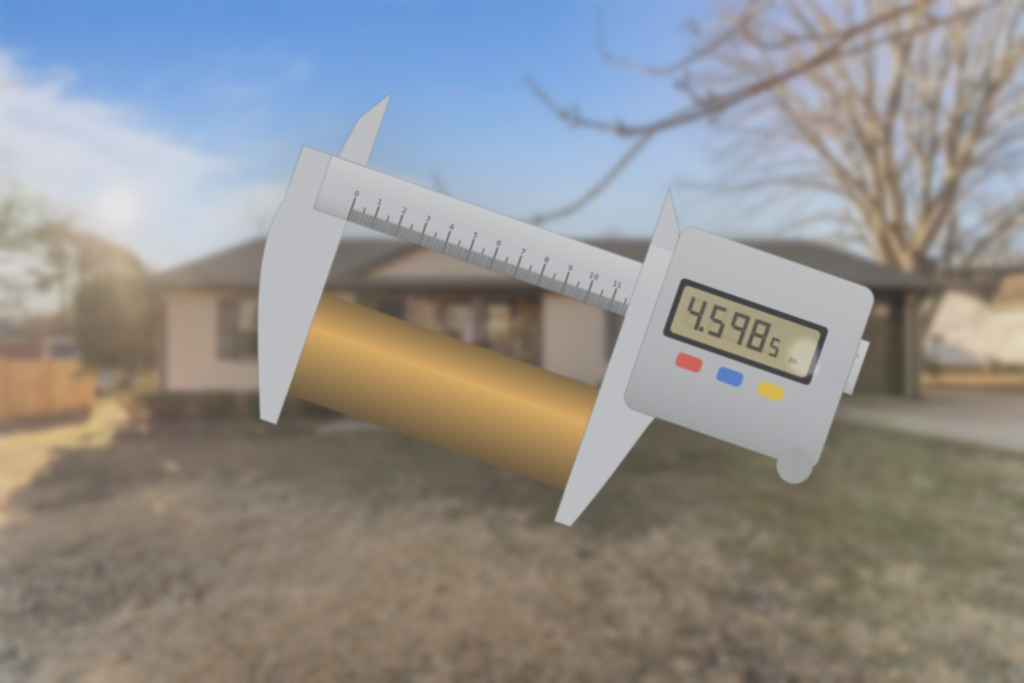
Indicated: value=4.5985 unit=in
